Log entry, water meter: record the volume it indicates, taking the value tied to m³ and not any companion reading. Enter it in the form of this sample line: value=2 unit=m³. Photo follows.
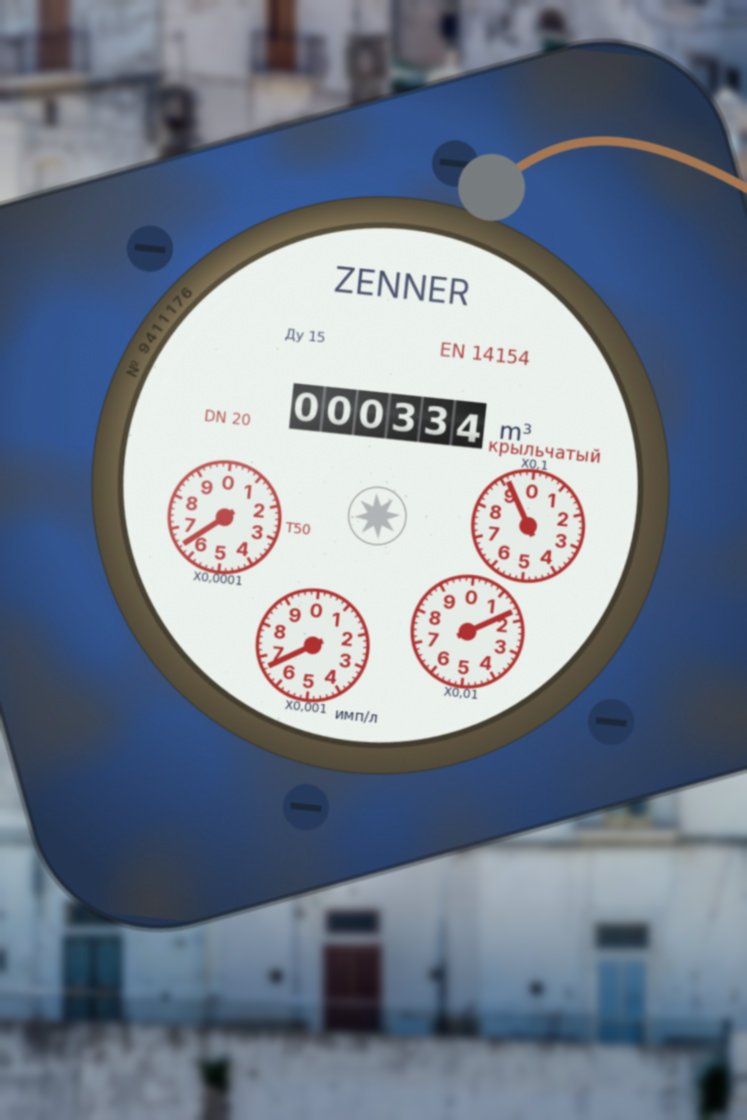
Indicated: value=333.9166 unit=m³
